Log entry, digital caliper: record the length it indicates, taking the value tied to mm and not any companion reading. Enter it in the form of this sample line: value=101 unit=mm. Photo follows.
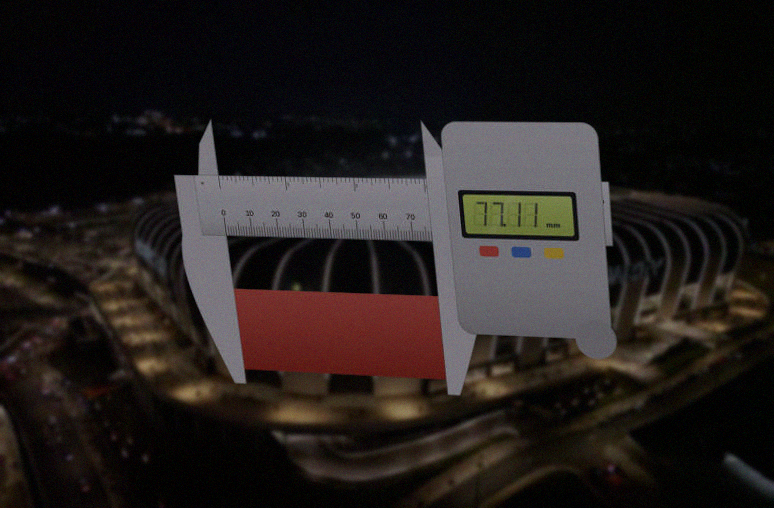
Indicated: value=77.11 unit=mm
